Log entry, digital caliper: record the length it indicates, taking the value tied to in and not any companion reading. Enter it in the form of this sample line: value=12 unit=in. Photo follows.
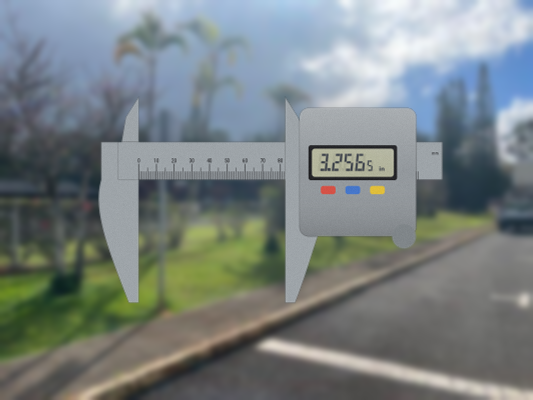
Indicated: value=3.2565 unit=in
